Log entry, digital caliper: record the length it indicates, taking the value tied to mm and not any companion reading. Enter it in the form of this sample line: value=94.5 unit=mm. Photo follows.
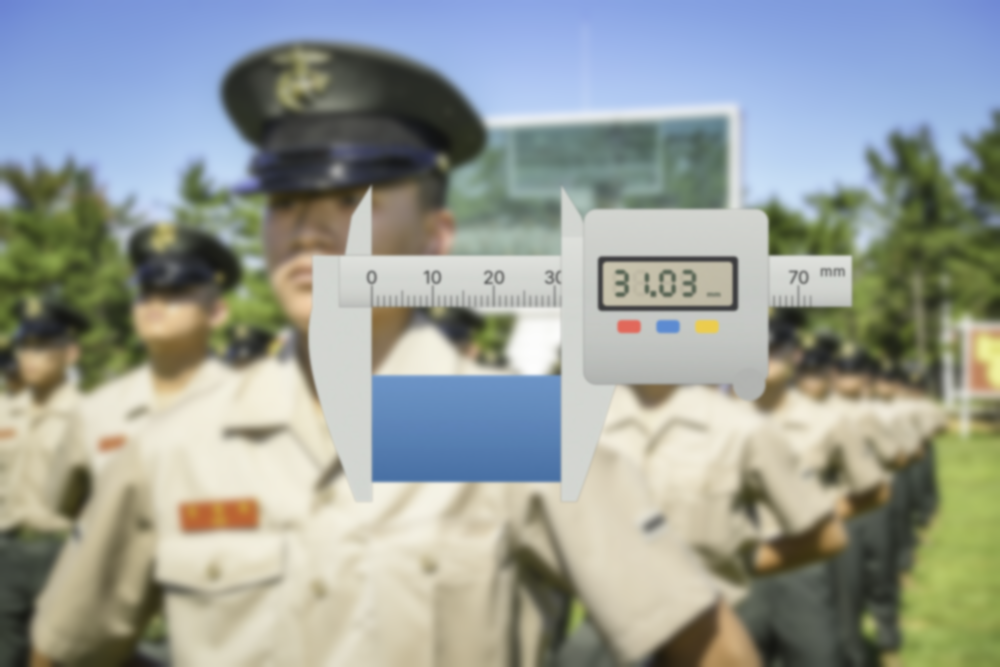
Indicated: value=31.03 unit=mm
